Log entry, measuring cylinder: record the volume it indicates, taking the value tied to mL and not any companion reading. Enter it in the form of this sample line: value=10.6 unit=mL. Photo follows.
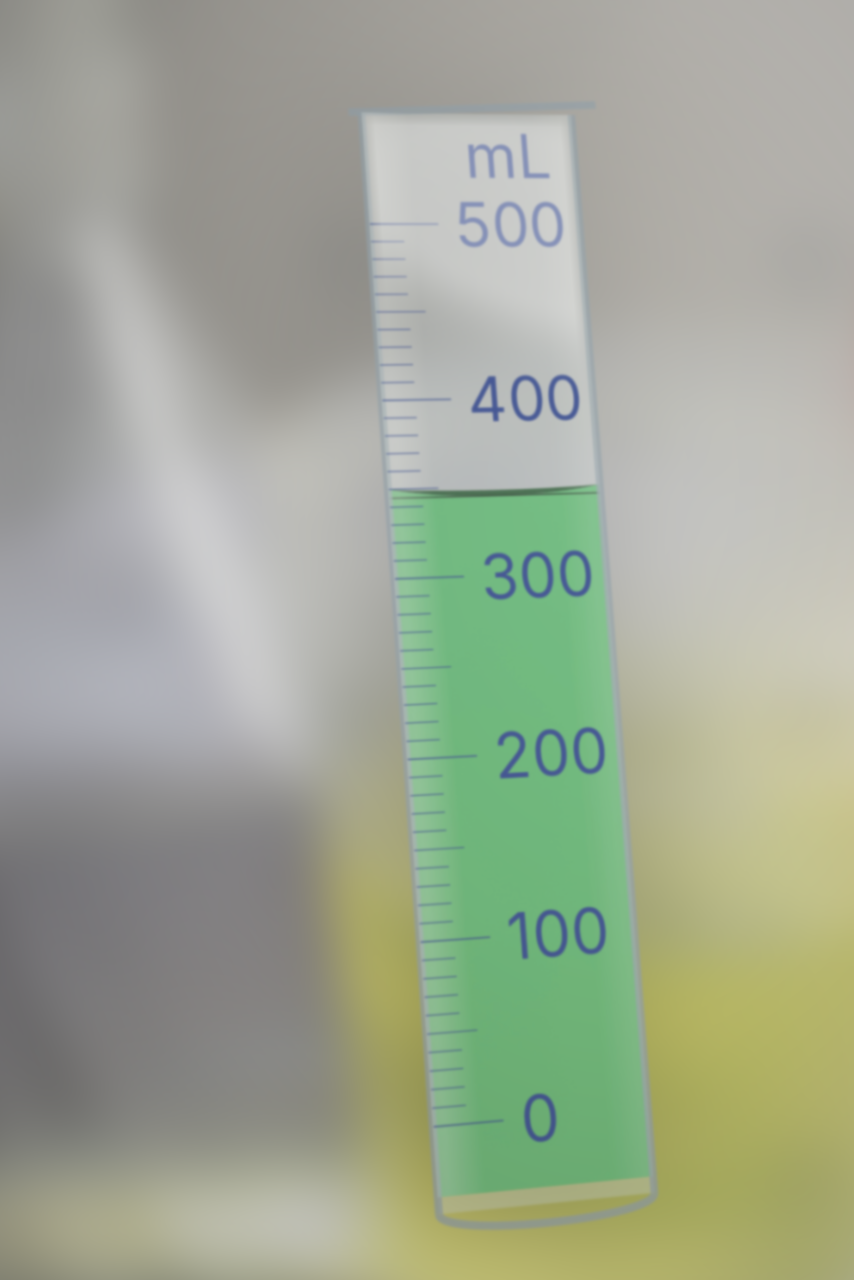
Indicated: value=345 unit=mL
